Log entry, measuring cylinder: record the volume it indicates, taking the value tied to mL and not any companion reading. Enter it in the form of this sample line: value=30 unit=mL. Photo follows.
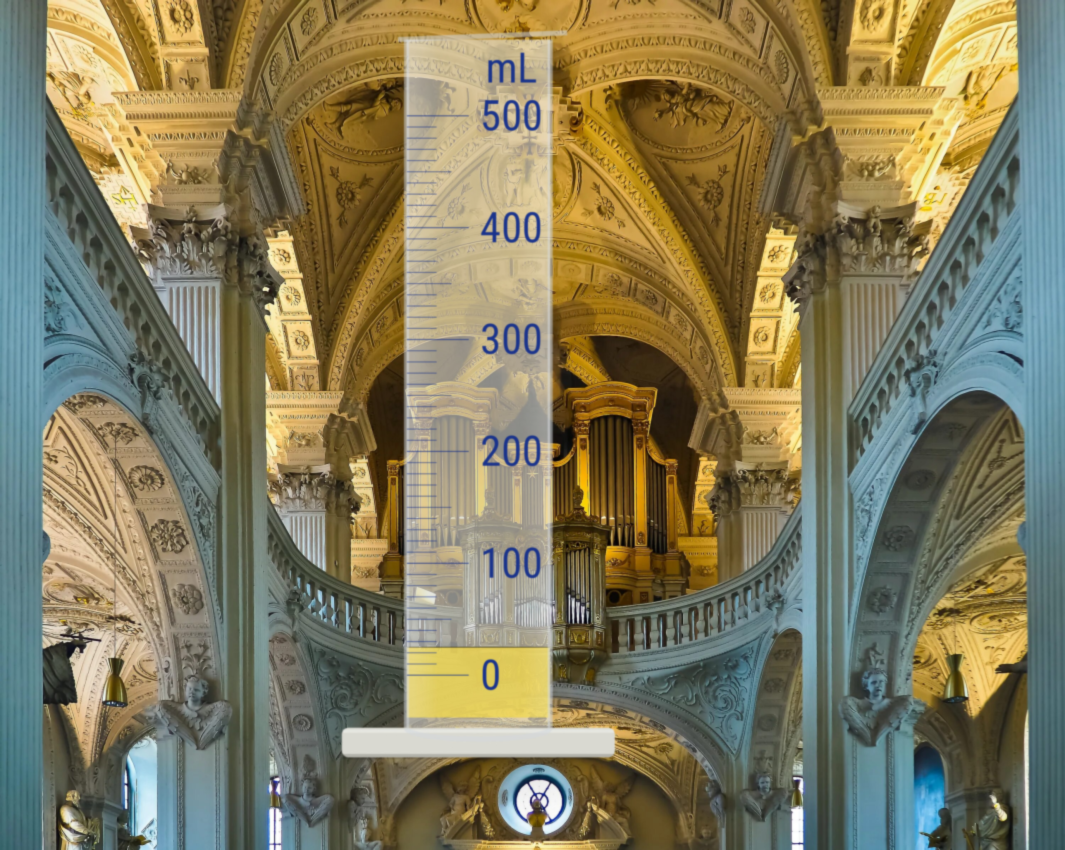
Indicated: value=25 unit=mL
